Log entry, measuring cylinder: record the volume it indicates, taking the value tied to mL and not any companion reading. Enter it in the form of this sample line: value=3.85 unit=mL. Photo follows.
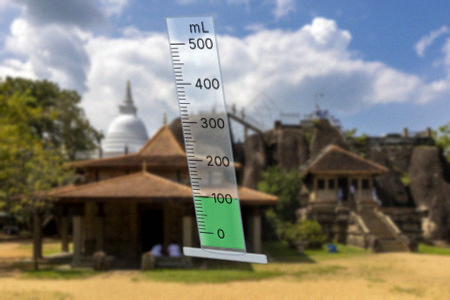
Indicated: value=100 unit=mL
